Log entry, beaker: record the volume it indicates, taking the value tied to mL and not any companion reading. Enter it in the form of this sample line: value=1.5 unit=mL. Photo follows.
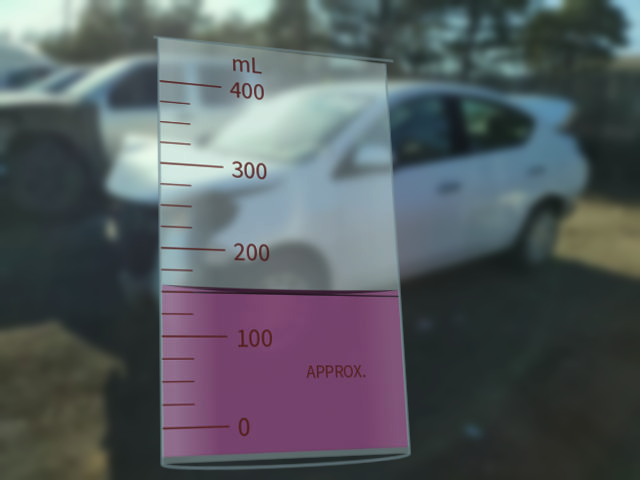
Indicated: value=150 unit=mL
